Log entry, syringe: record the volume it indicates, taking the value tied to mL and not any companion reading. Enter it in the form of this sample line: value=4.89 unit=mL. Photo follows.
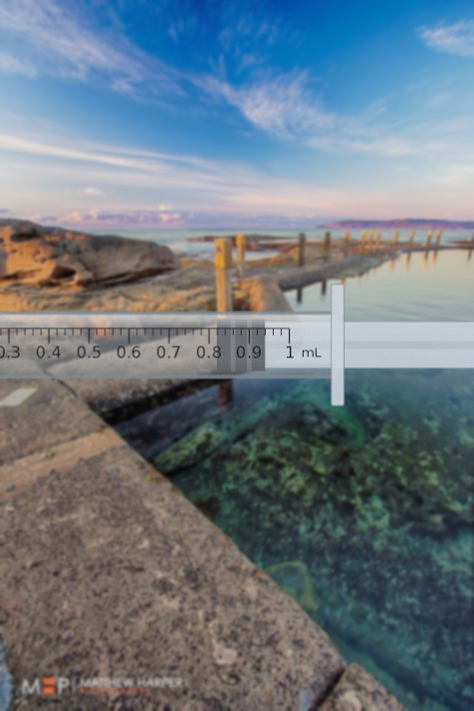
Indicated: value=0.82 unit=mL
